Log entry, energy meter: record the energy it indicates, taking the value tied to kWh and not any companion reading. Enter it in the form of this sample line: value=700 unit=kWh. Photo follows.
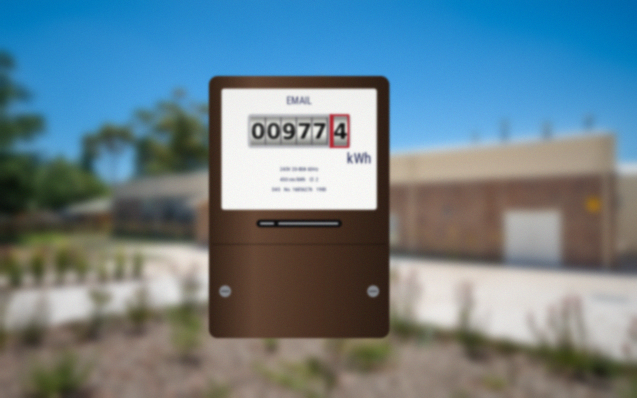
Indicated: value=977.4 unit=kWh
